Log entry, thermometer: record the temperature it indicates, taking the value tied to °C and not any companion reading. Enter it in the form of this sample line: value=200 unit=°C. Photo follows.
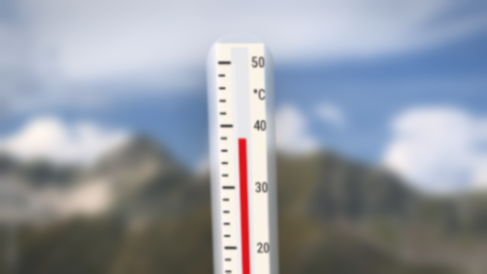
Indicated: value=38 unit=°C
